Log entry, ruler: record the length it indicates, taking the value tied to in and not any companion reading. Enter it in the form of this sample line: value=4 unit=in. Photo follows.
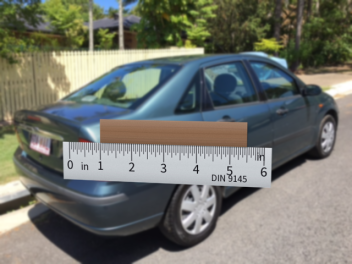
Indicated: value=4.5 unit=in
